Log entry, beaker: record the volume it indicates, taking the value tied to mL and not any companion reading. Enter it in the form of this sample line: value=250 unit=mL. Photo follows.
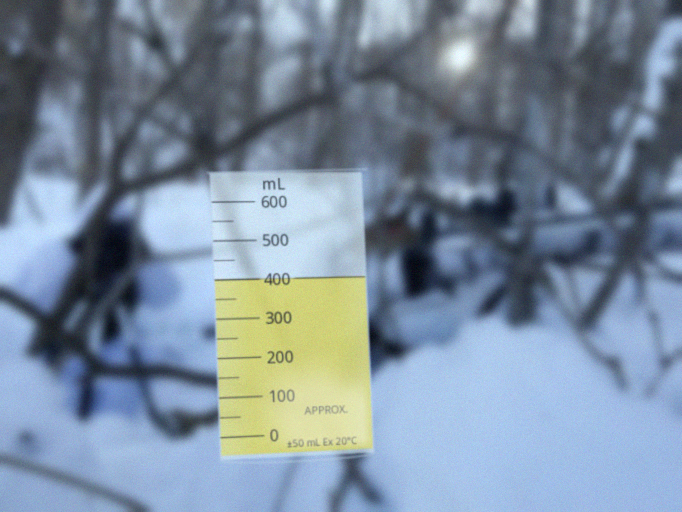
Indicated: value=400 unit=mL
